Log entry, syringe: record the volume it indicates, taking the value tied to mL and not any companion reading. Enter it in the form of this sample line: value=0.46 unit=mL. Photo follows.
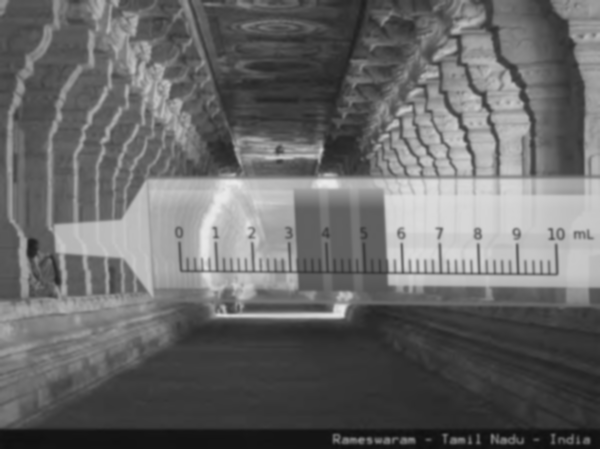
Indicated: value=3.2 unit=mL
